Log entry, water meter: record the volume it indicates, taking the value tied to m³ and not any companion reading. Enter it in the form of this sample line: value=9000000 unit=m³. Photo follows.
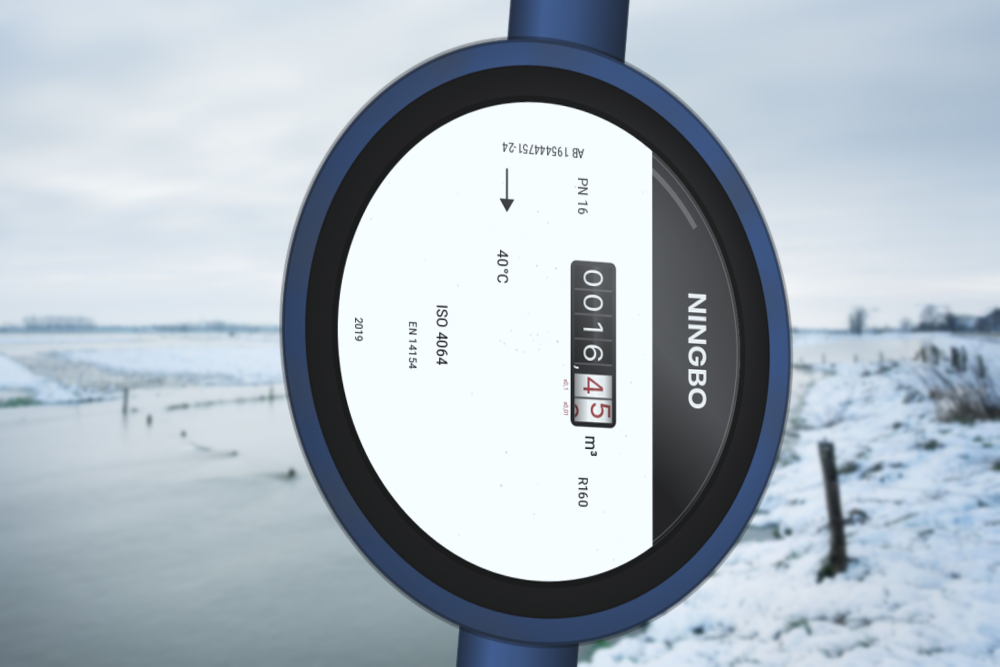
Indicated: value=16.45 unit=m³
